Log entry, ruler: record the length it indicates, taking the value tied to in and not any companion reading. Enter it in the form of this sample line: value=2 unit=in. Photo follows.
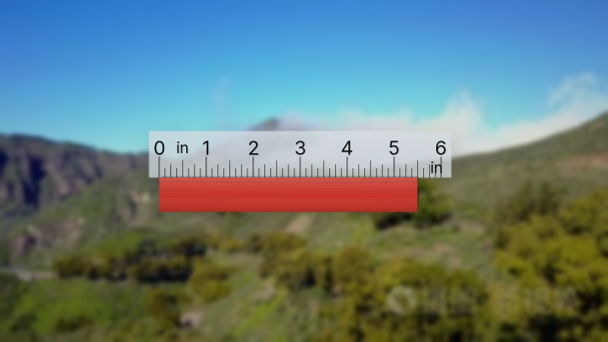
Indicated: value=5.5 unit=in
